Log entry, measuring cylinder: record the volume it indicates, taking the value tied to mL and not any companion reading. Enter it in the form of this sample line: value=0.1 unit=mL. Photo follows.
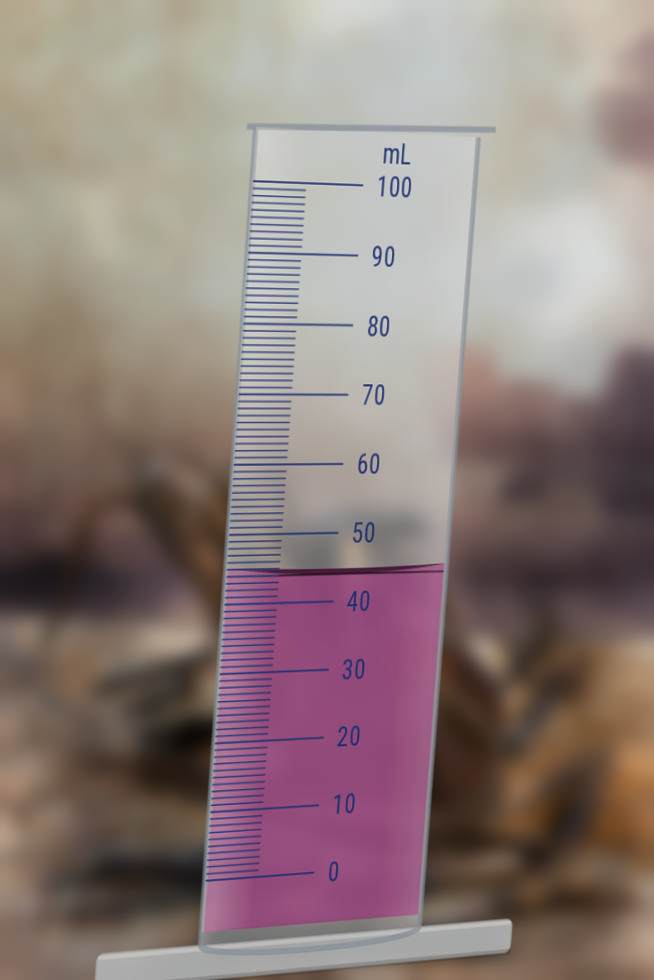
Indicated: value=44 unit=mL
